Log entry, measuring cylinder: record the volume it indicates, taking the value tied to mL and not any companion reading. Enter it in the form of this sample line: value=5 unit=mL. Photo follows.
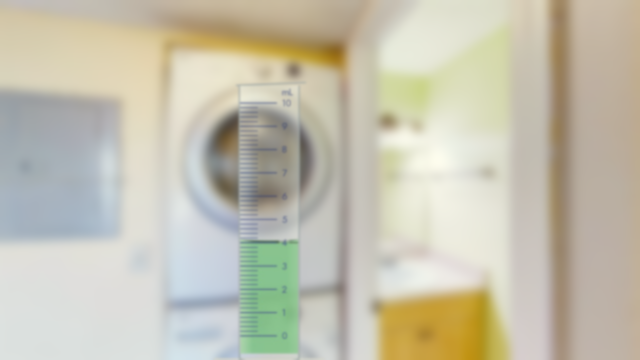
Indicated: value=4 unit=mL
